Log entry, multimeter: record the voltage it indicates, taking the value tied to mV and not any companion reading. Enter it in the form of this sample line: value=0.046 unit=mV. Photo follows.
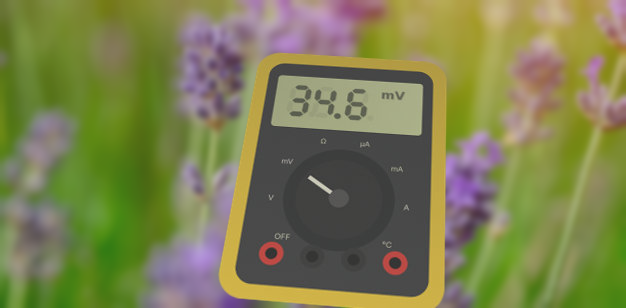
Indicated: value=34.6 unit=mV
